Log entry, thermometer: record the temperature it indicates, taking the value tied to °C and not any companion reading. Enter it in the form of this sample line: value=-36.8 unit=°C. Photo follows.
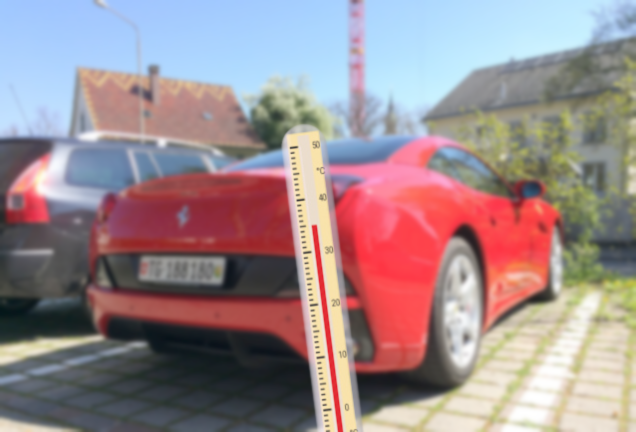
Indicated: value=35 unit=°C
